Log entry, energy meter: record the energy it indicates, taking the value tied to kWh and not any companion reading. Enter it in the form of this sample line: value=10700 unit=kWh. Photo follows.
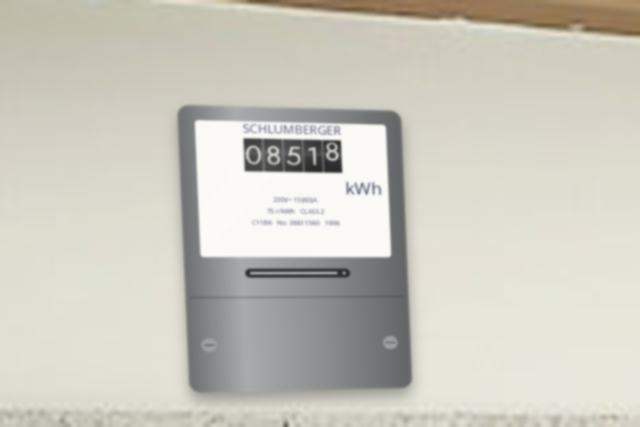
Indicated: value=8518 unit=kWh
